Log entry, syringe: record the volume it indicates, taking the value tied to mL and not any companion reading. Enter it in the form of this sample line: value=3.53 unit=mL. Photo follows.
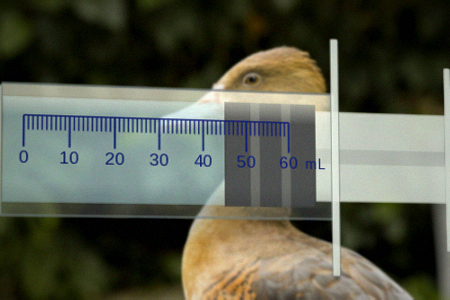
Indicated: value=45 unit=mL
